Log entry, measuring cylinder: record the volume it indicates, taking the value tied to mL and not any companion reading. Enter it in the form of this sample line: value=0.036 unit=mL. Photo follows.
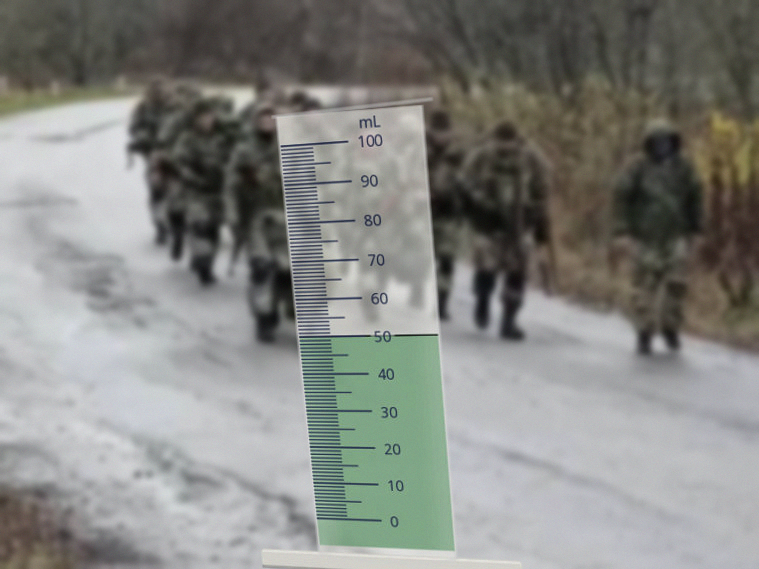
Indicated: value=50 unit=mL
